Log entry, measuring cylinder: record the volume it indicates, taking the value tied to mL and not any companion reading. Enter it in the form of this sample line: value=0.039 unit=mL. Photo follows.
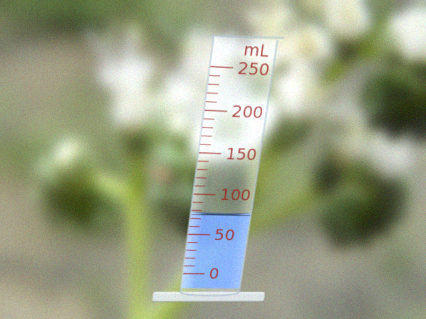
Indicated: value=75 unit=mL
